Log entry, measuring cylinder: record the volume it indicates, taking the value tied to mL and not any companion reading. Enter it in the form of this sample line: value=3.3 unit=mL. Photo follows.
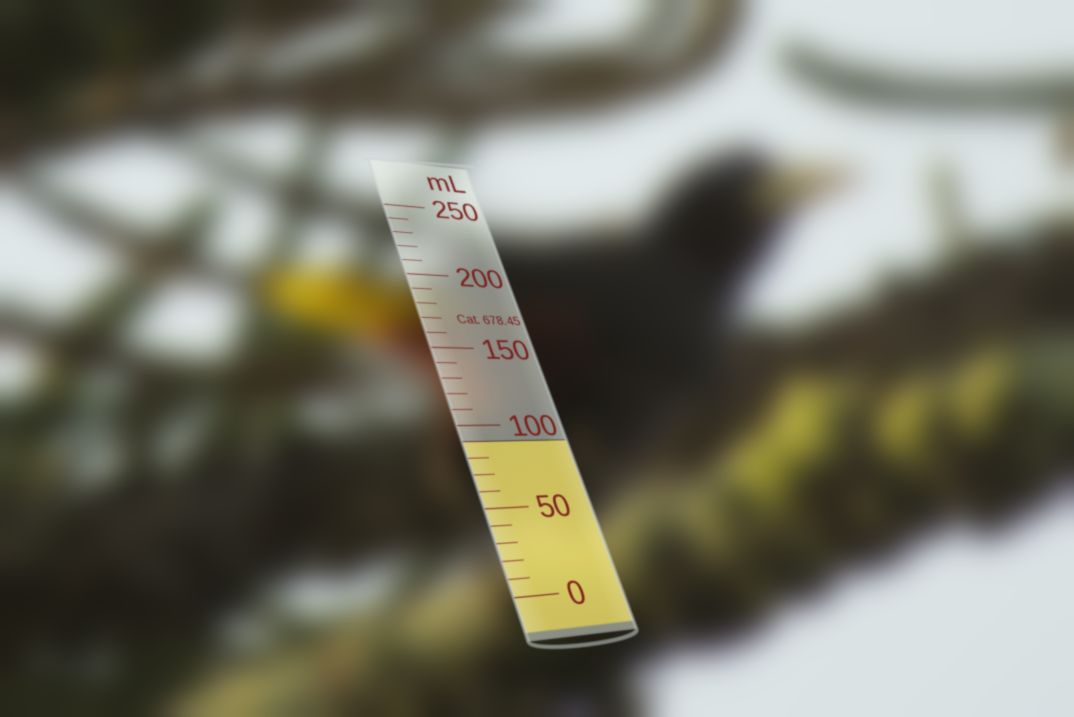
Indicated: value=90 unit=mL
